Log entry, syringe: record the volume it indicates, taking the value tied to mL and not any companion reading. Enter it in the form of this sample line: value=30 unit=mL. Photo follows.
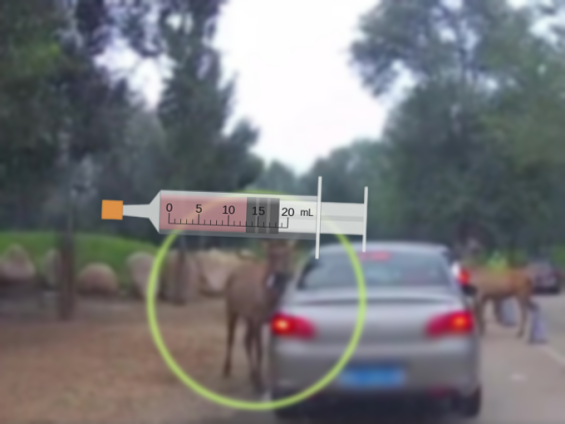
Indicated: value=13 unit=mL
